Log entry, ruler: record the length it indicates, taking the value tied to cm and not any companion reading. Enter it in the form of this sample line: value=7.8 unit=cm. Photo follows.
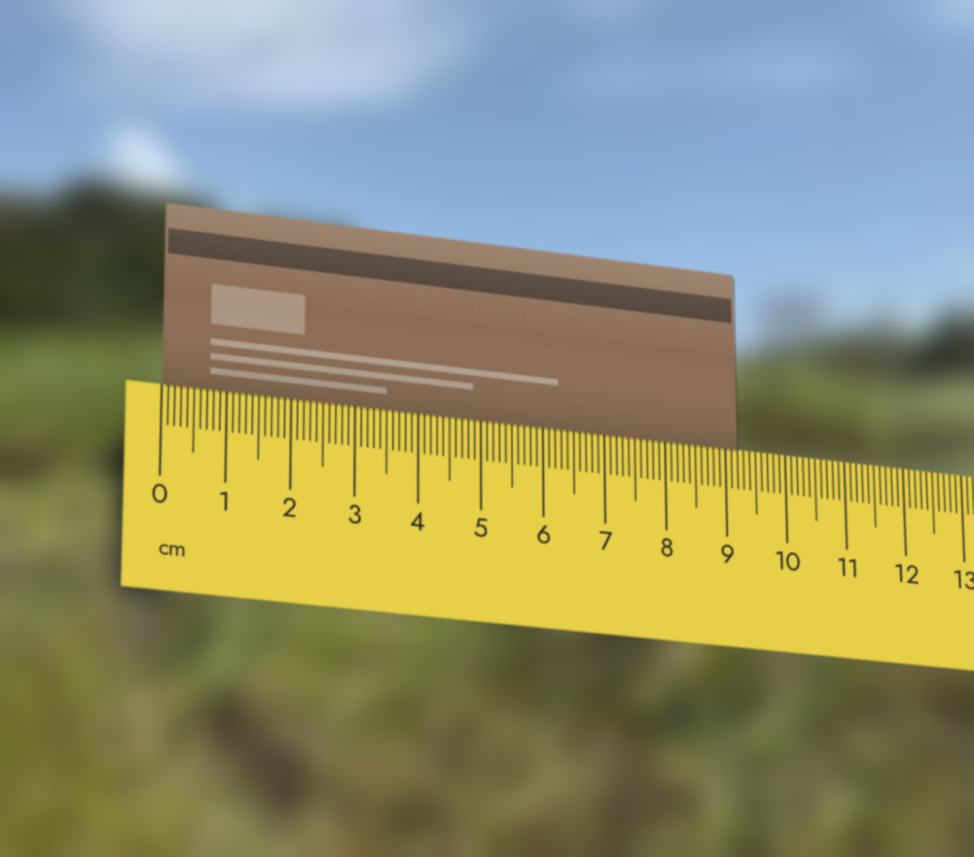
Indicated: value=9.2 unit=cm
